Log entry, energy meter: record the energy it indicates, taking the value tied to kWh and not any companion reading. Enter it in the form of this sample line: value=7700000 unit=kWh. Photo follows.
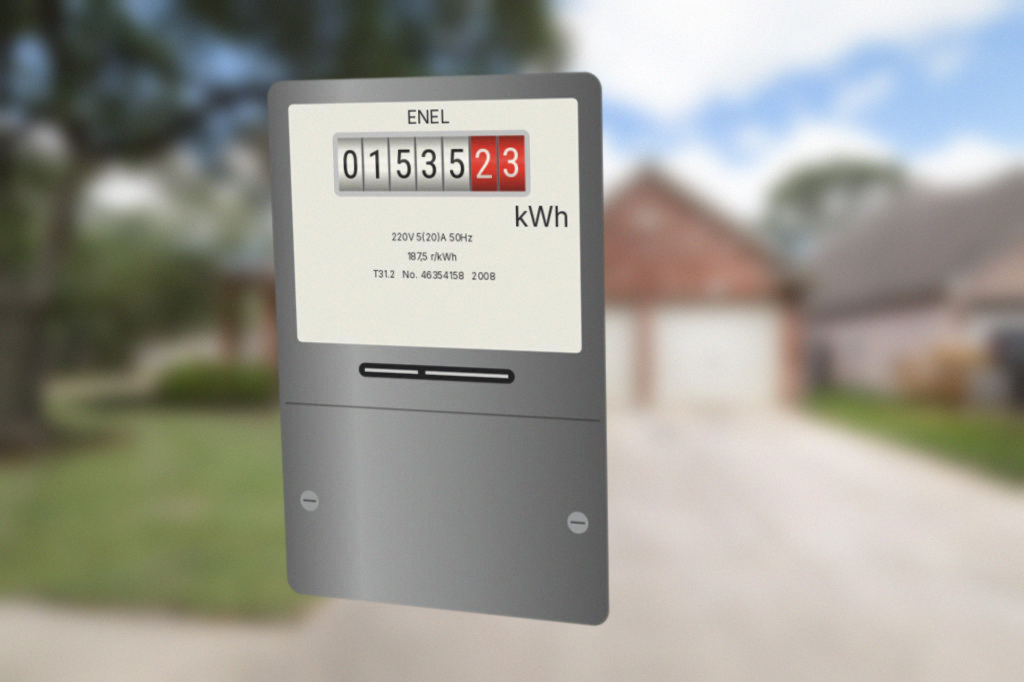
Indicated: value=1535.23 unit=kWh
